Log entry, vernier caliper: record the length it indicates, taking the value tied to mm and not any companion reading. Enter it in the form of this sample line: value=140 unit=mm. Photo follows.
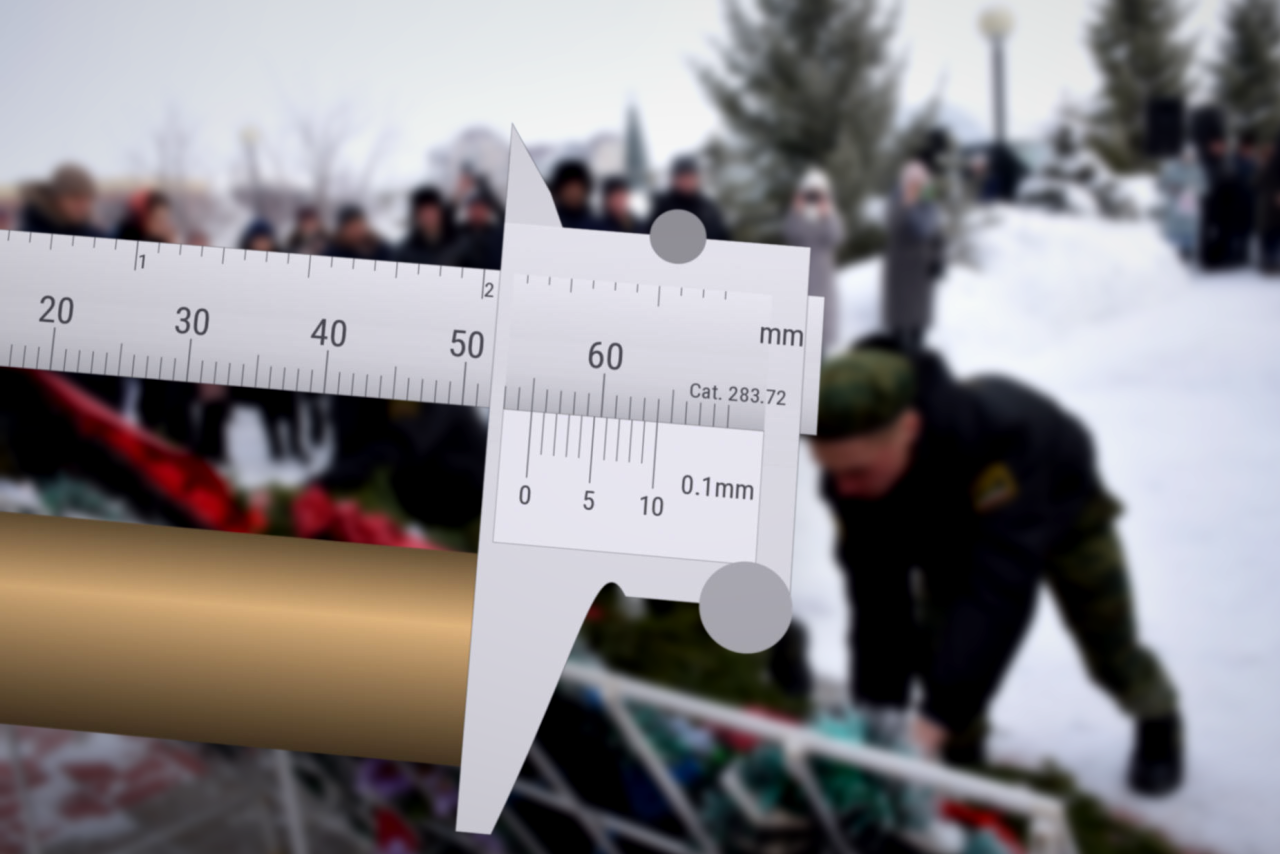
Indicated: value=55.0 unit=mm
